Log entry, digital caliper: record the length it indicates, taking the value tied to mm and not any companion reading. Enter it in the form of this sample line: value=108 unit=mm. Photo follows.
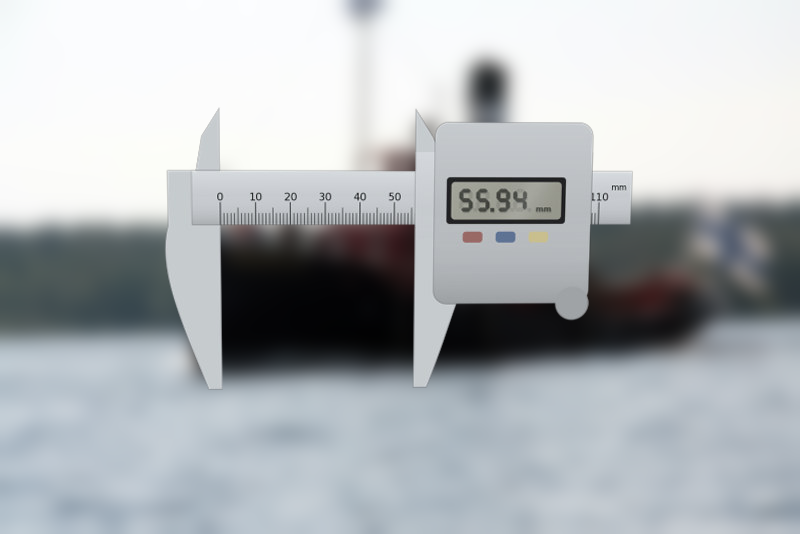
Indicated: value=55.94 unit=mm
